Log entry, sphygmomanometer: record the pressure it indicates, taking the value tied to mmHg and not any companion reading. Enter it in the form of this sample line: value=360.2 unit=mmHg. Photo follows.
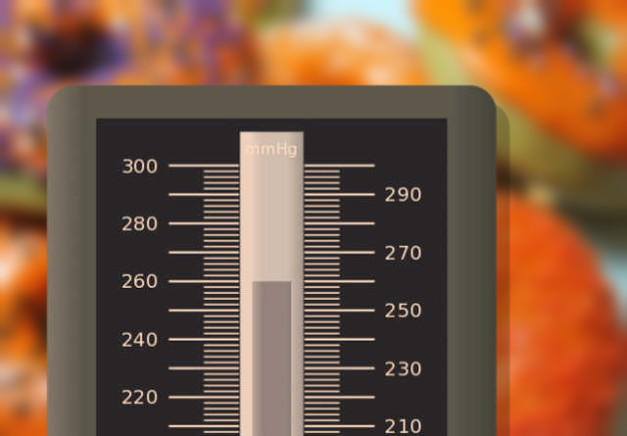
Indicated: value=260 unit=mmHg
